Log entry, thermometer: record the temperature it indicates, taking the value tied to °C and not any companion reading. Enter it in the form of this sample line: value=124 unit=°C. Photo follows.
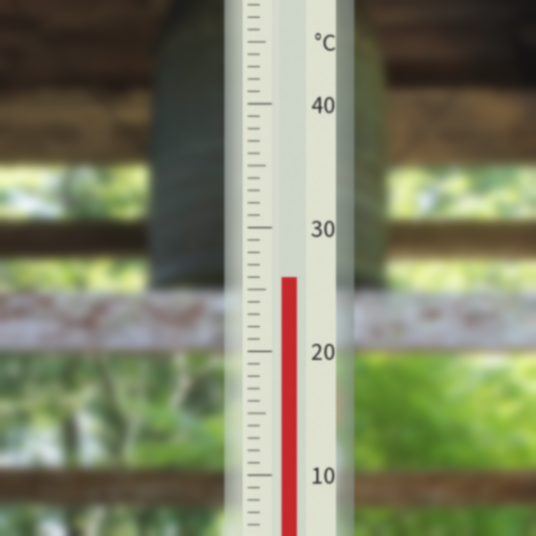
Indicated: value=26 unit=°C
